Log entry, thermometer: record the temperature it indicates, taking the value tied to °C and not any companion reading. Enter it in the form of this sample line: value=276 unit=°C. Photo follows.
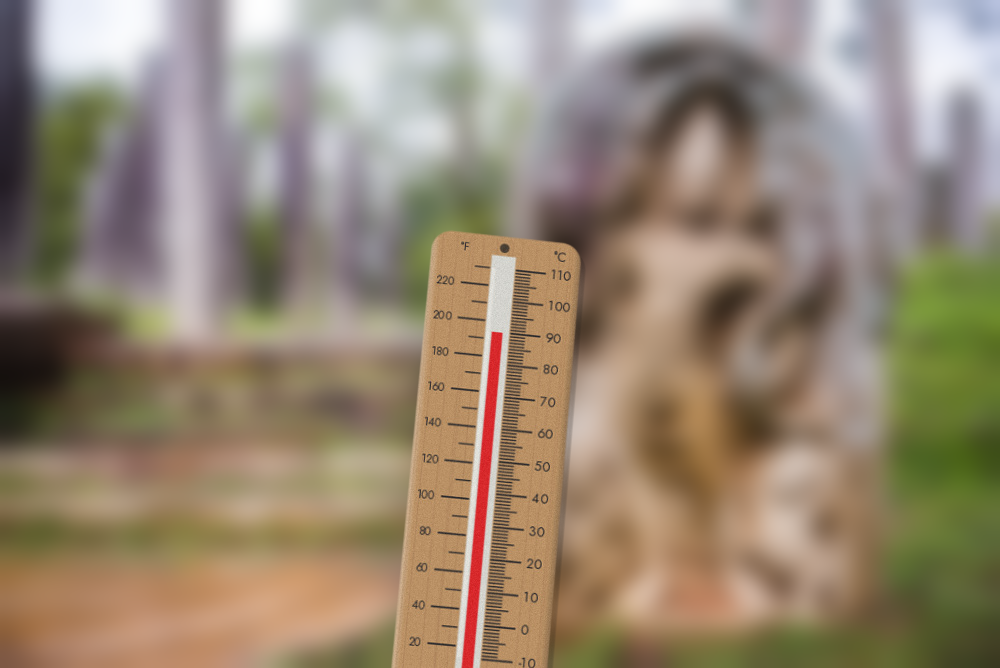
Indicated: value=90 unit=°C
